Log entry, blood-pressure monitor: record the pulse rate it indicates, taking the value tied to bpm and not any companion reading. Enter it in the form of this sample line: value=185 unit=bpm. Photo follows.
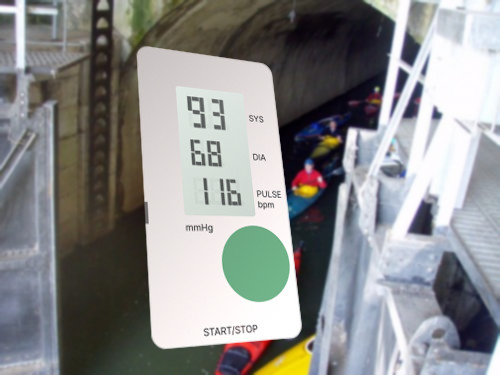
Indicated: value=116 unit=bpm
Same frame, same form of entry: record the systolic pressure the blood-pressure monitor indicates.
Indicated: value=93 unit=mmHg
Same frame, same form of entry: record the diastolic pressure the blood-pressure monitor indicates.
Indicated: value=68 unit=mmHg
